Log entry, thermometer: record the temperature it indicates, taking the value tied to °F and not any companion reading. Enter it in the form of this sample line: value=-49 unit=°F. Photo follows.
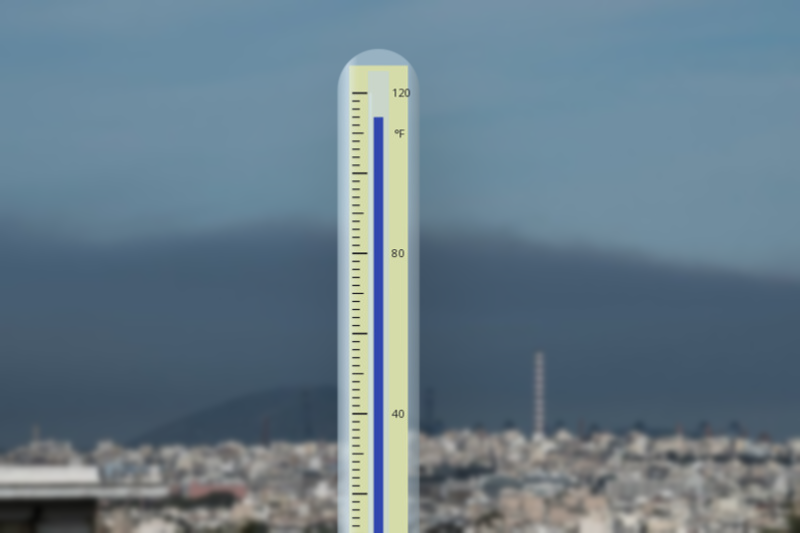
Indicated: value=114 unit=°F
